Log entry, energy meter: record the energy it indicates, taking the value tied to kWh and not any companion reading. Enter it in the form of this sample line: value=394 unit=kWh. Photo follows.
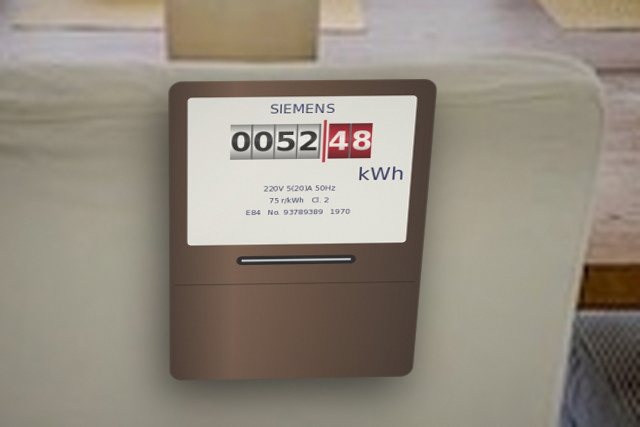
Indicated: value=52.48 unit=kWh
